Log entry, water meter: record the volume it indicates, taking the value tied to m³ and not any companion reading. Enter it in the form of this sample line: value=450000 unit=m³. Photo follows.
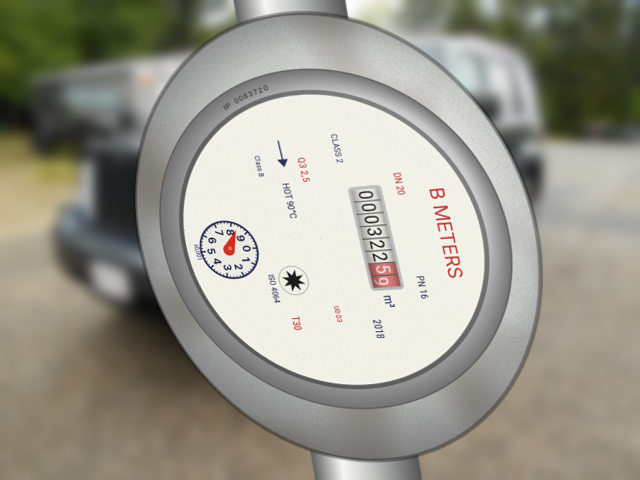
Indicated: value=322.588 unit=m³
